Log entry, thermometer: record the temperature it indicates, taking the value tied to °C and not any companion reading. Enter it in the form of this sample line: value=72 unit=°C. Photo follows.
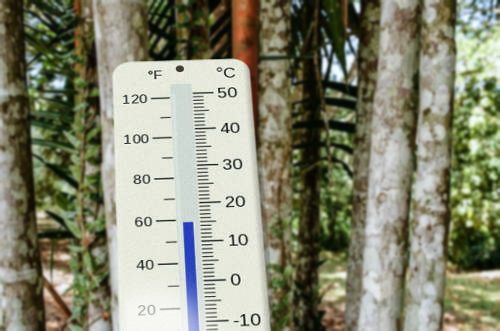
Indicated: value=15 unit=°C
